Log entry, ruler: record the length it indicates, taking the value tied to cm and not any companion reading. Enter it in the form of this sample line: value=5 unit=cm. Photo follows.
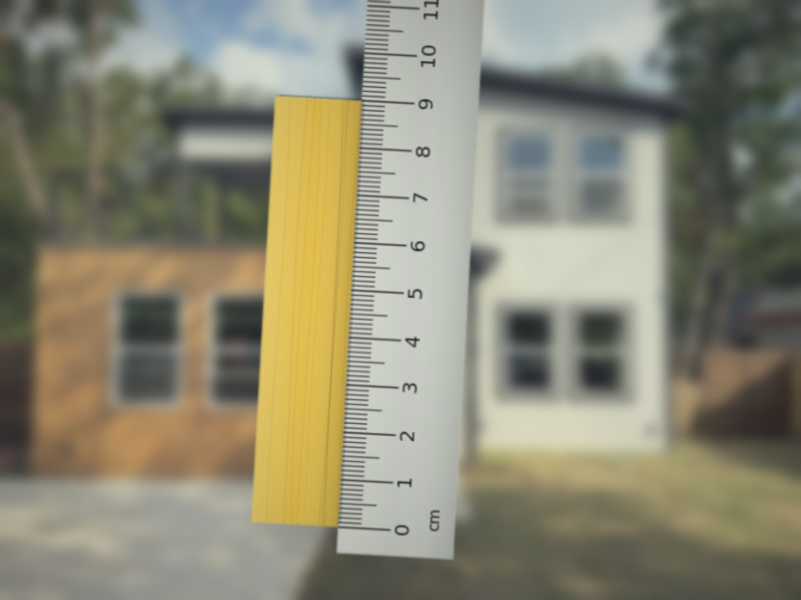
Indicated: value=9 unit=cm
